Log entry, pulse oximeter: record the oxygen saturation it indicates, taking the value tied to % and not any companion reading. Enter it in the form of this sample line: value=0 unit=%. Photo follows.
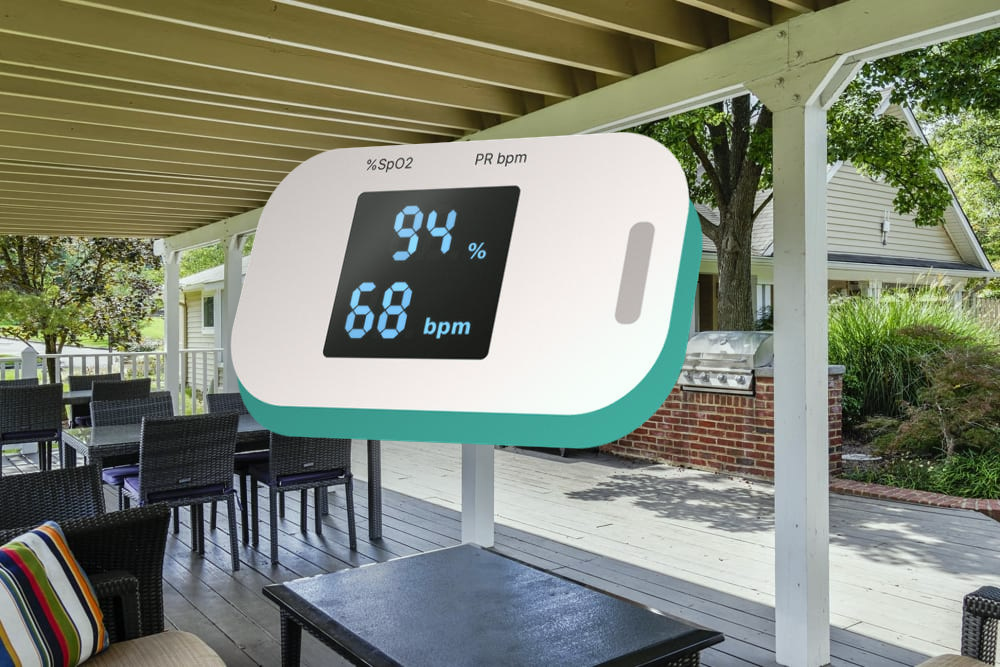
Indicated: value=94 unit=%
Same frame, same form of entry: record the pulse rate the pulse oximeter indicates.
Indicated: value=68 unit=bpm
